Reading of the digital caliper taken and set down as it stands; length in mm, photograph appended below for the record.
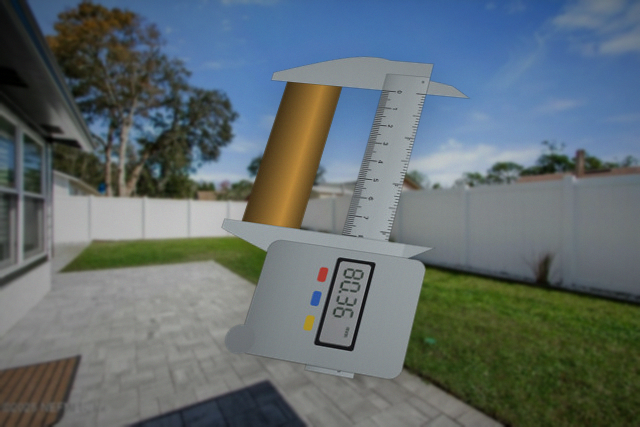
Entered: 80.36 mm
